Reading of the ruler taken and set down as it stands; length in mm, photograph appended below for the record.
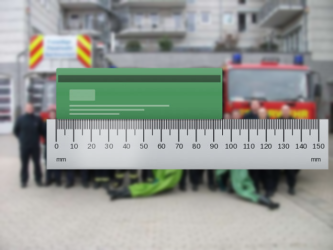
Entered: 95 mm
